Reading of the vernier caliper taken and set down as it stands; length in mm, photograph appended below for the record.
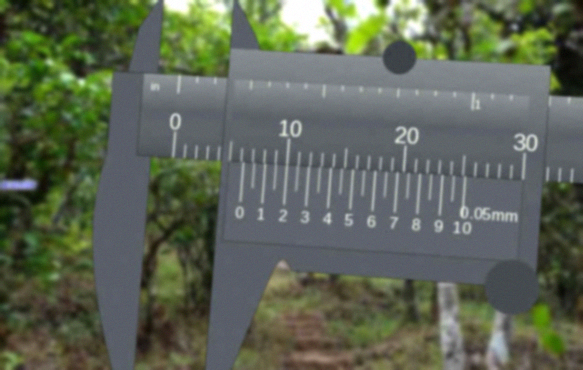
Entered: 6.2 mm
